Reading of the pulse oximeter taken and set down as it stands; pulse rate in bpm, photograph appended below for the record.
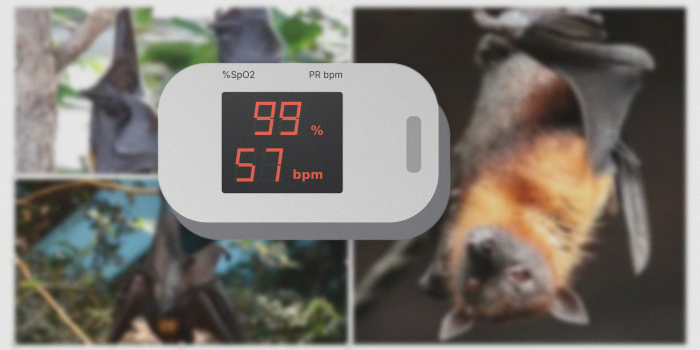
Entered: 57 bpm
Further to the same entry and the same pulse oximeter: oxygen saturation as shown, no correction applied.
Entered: 99 %
